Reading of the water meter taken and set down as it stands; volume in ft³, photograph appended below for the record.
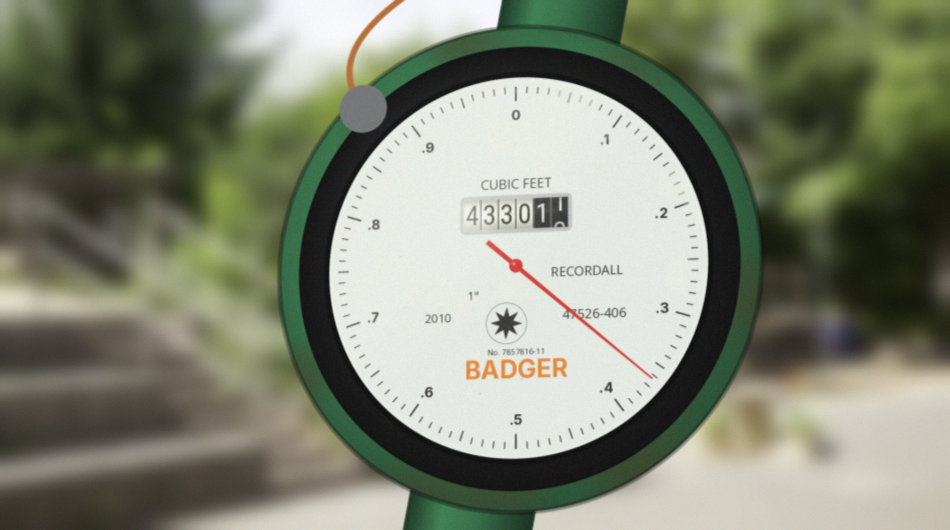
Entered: 433011.36 ft³
